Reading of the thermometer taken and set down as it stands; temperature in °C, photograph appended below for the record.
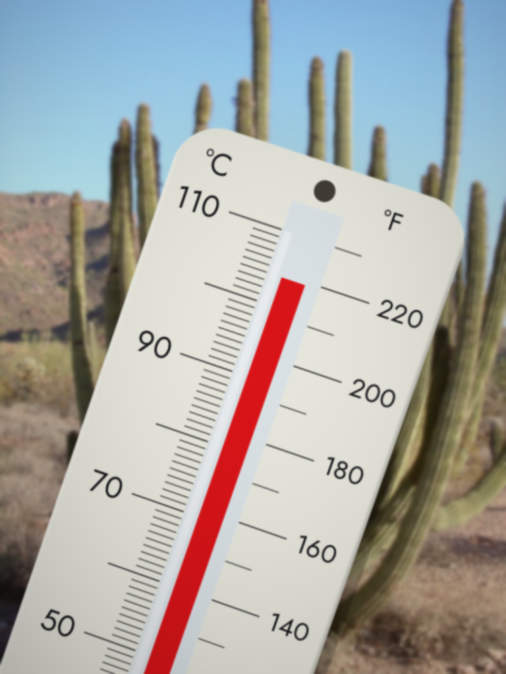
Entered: 104 °C
